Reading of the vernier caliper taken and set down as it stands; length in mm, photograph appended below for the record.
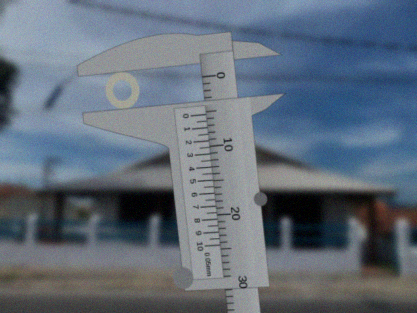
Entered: 5.4 mm
